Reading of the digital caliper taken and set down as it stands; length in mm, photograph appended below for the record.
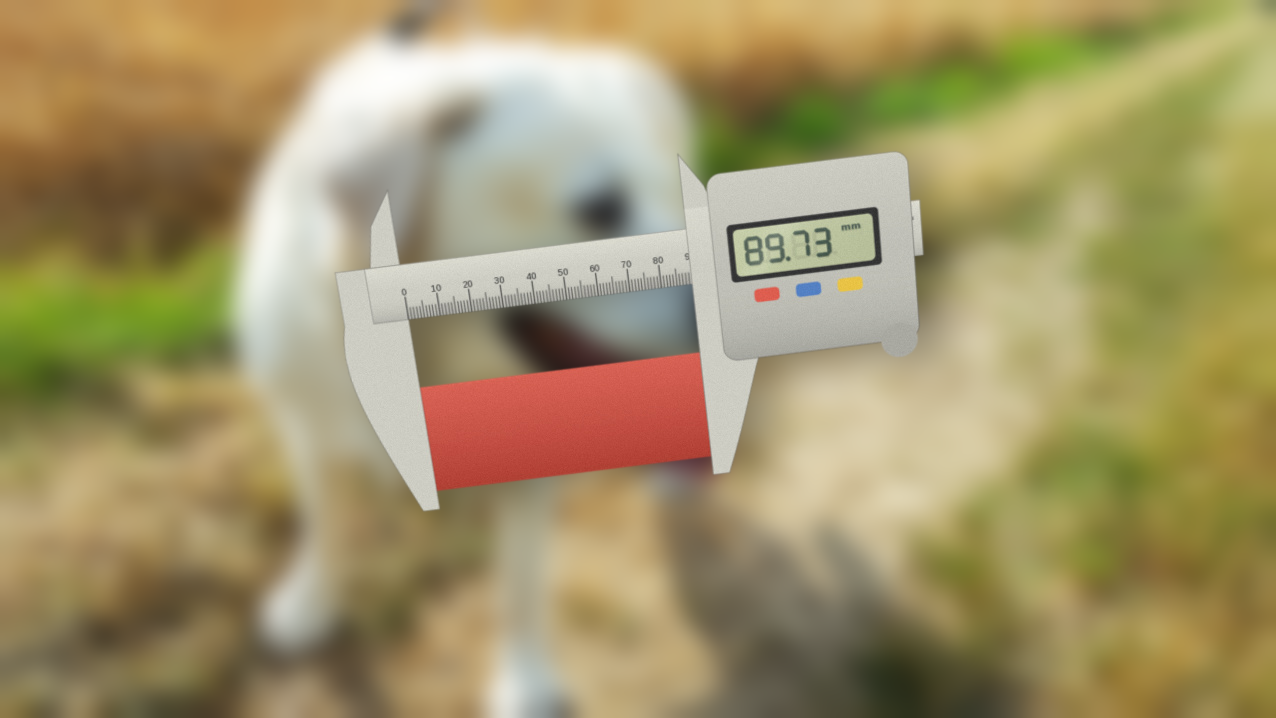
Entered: 89.73 mm
